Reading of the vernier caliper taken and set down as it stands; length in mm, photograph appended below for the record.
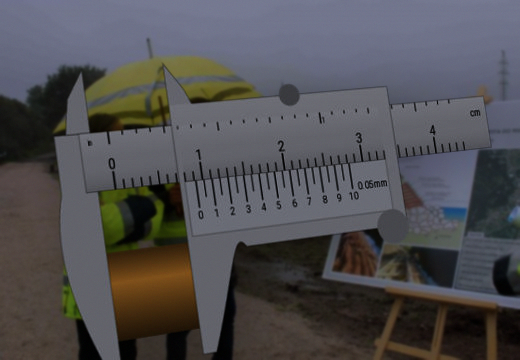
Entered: 9.2 mm
